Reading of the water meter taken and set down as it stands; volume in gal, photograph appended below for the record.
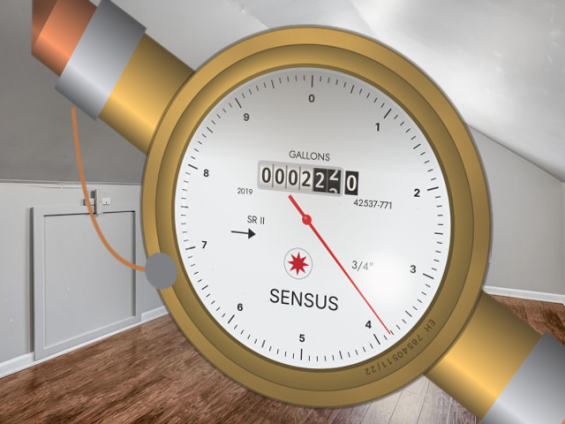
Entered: 2223.8 gal
